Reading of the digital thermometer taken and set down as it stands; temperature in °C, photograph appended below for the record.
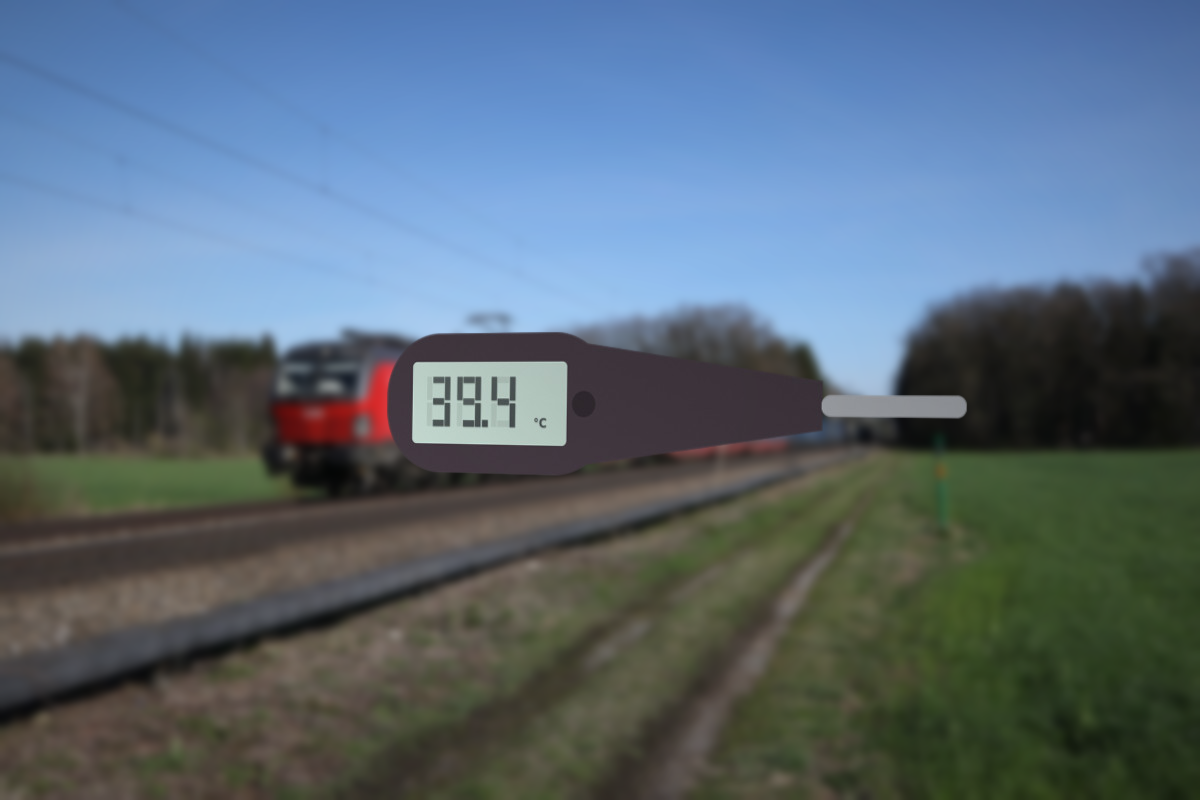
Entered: 39.4 °C
